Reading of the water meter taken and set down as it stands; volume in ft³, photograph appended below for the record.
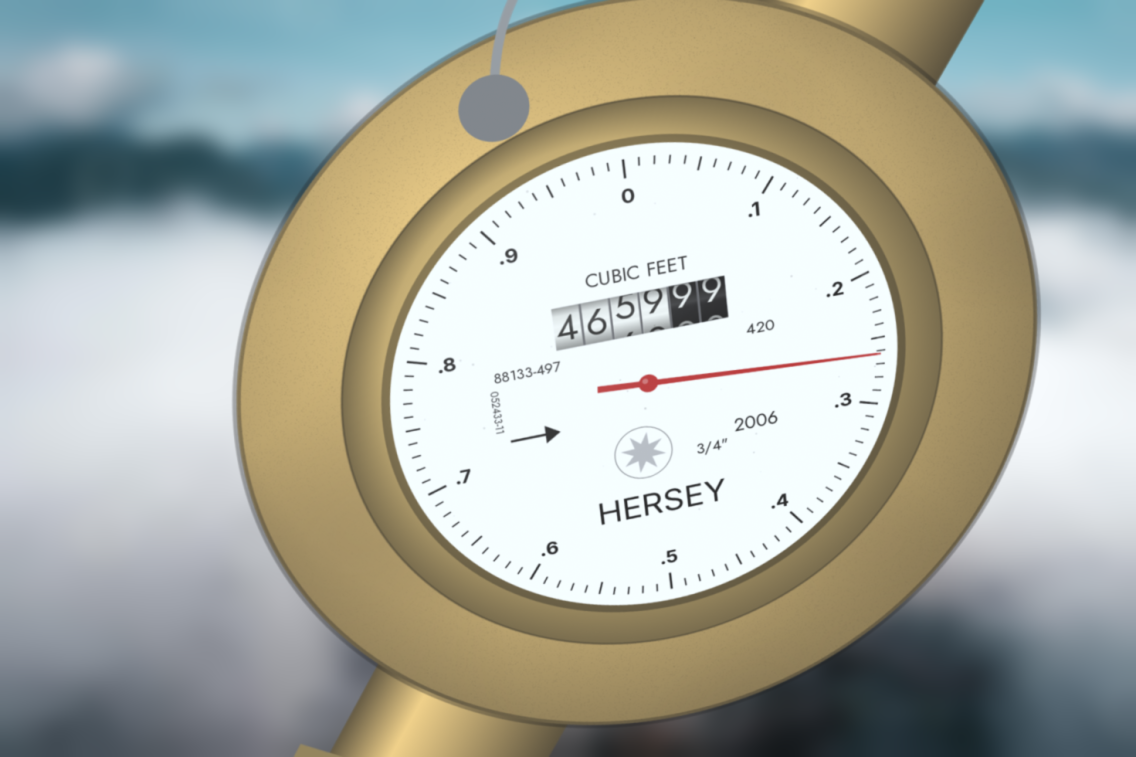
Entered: 465999.26 ft³
